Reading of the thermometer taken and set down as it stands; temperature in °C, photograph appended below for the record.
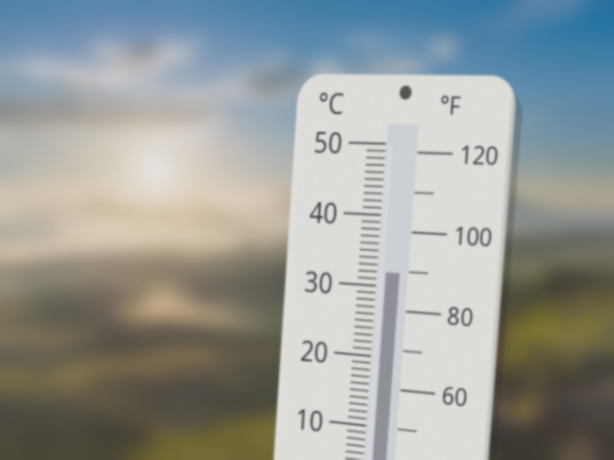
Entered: 32 °C
